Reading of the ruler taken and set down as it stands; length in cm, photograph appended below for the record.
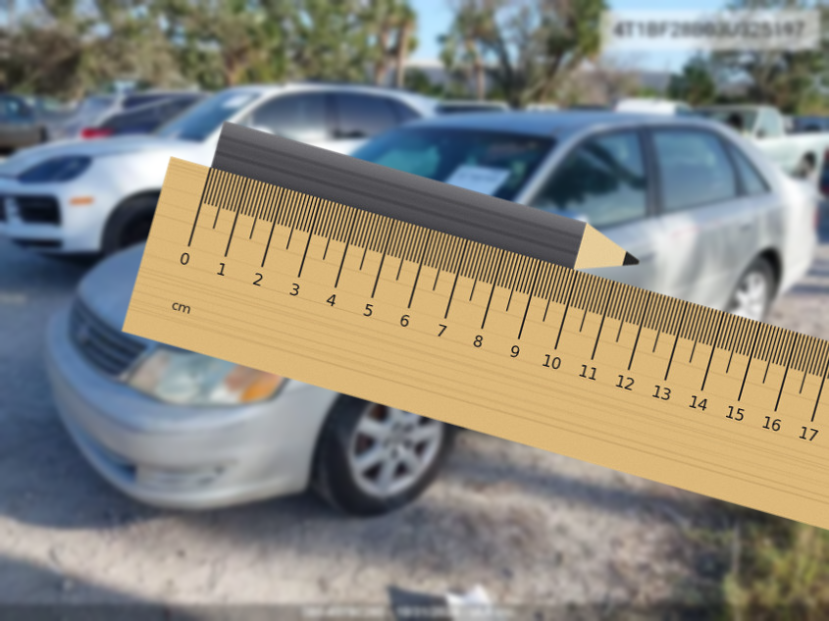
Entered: 11.5 cm
